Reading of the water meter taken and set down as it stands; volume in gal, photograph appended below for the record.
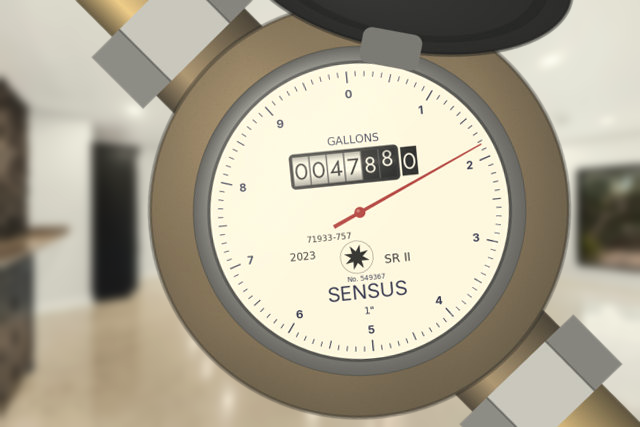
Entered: 47881.8 gal
